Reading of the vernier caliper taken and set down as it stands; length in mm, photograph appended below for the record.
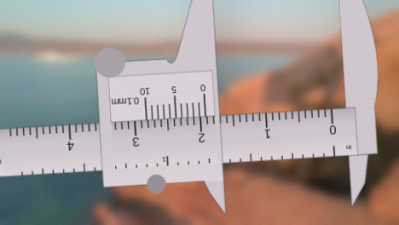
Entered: 19.2 mm
